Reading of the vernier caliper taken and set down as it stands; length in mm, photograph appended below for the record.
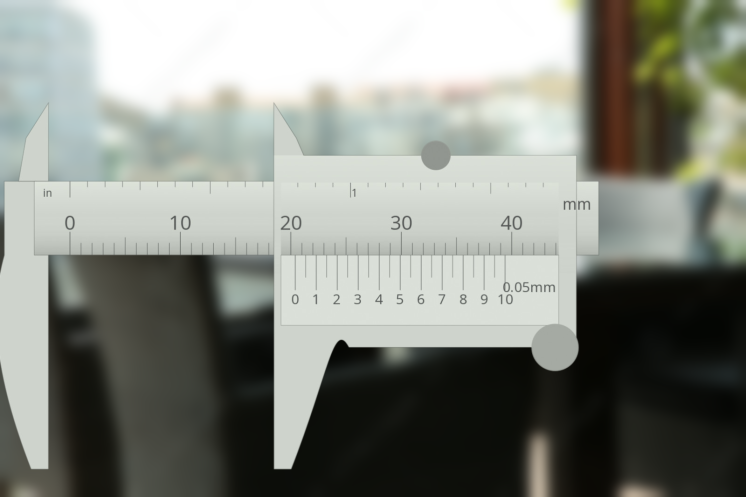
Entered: 20.4 mm
